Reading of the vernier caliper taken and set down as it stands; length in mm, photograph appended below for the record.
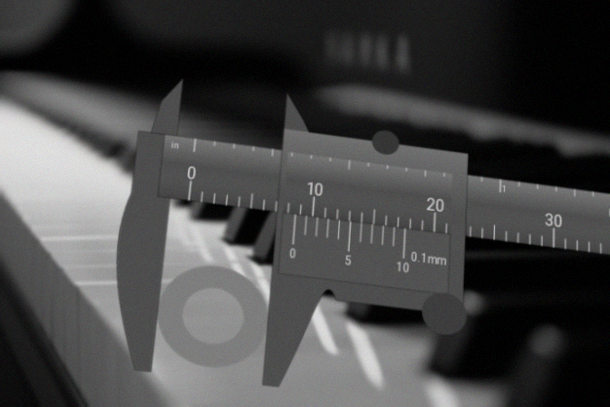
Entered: 8.6 mm
